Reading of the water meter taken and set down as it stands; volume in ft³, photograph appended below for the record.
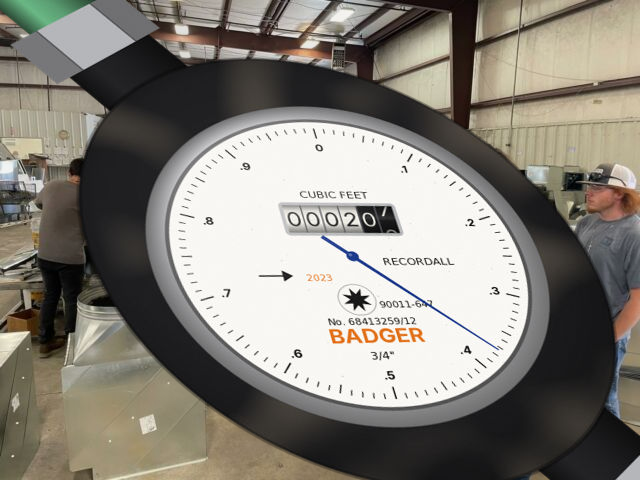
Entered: 207.37 ft³
